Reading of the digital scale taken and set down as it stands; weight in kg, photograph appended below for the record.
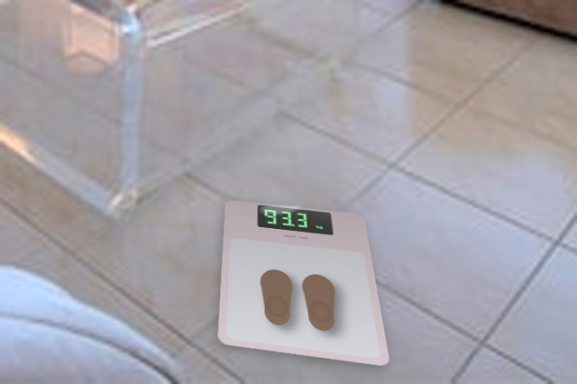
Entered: 93.3 kg
